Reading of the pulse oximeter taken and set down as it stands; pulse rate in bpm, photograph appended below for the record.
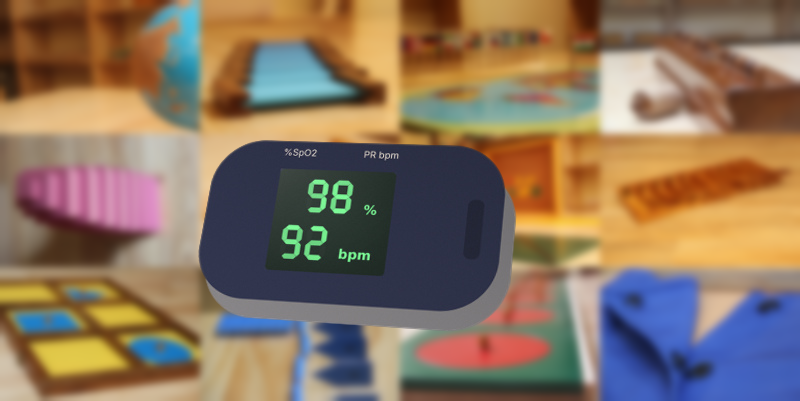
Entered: 92 bpm
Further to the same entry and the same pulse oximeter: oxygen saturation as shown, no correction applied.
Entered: 98 %
